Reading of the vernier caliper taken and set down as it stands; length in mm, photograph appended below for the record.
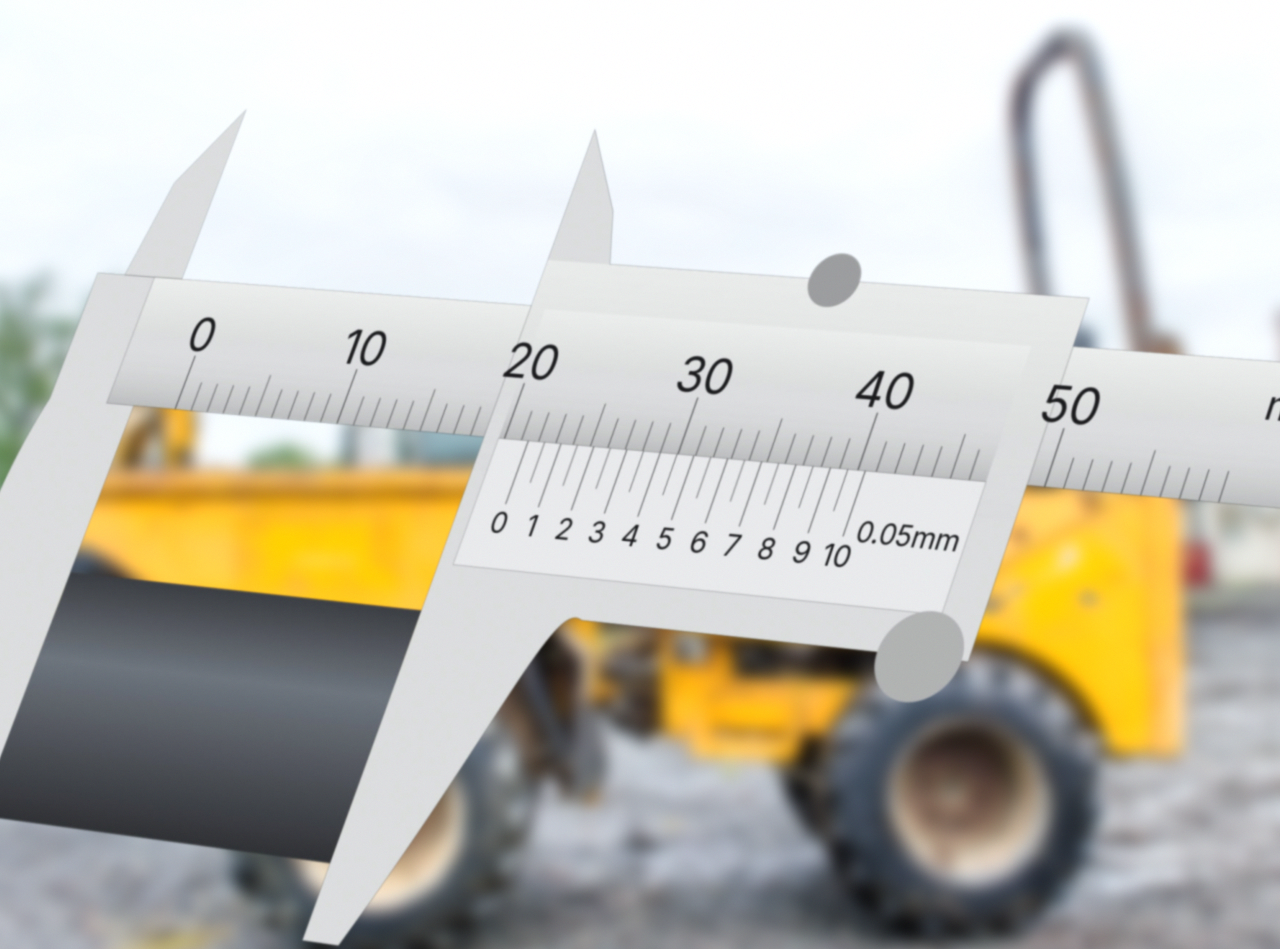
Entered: 21.4 mm
